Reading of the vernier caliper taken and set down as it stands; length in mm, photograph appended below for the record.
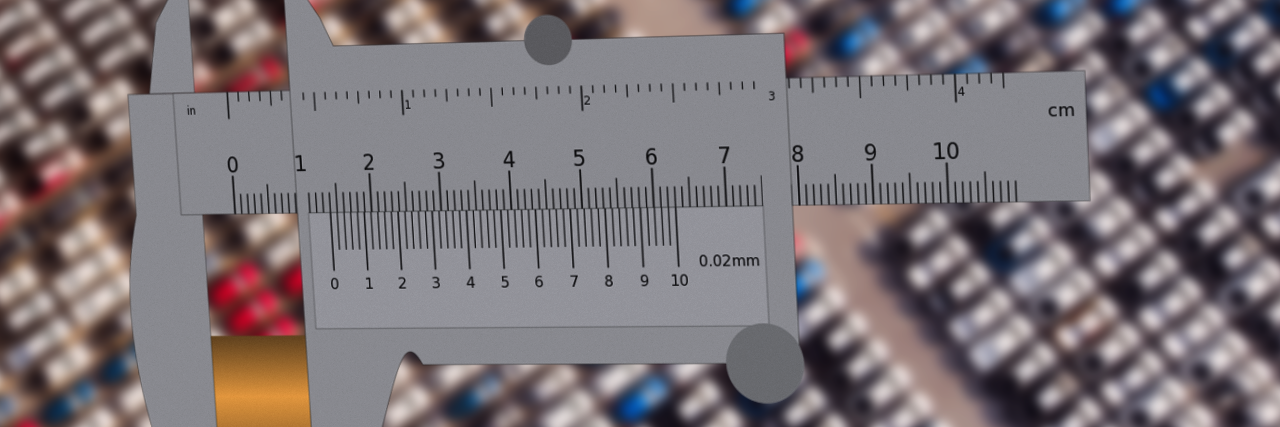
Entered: 14.0 mm
